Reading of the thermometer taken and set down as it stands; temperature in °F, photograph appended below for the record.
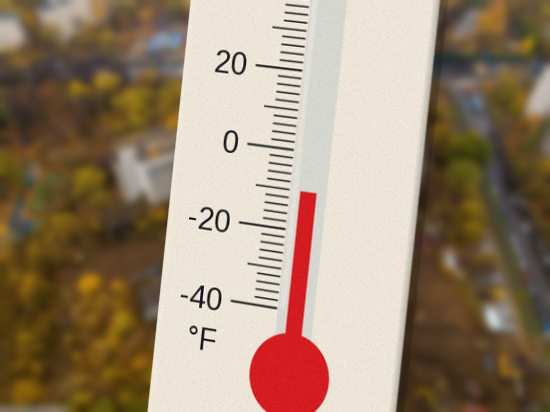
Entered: -10 °F
